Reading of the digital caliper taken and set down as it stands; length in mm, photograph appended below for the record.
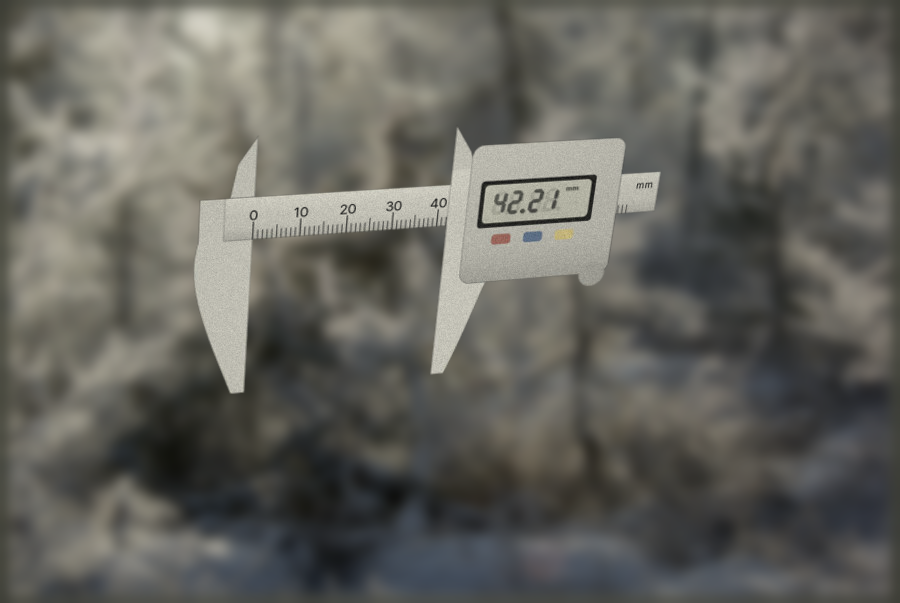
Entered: 42.21 mm
